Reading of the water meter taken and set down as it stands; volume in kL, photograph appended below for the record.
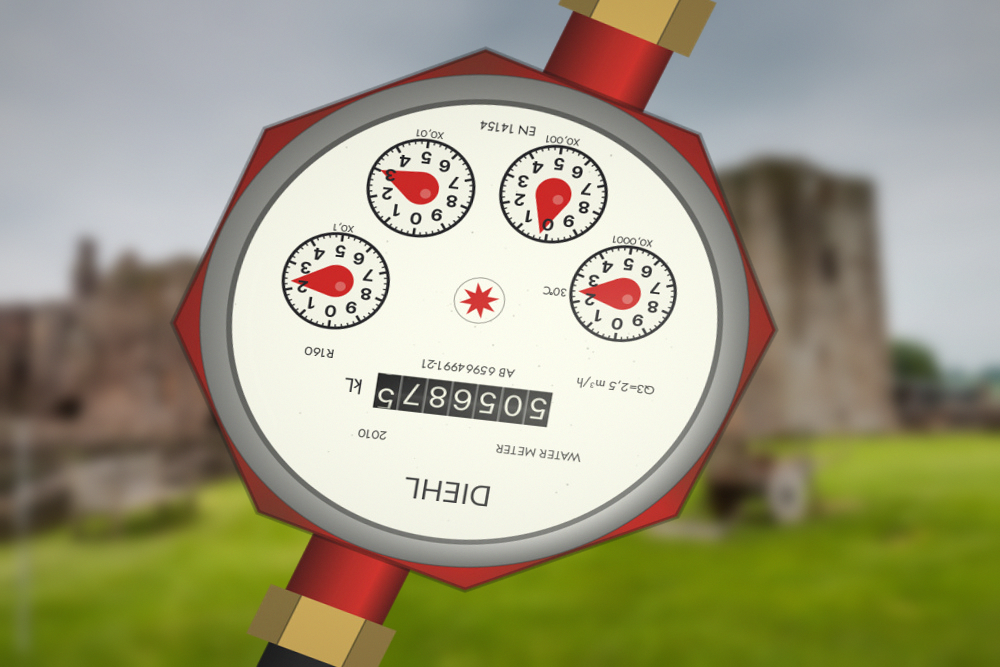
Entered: 5056875.2302 kL
